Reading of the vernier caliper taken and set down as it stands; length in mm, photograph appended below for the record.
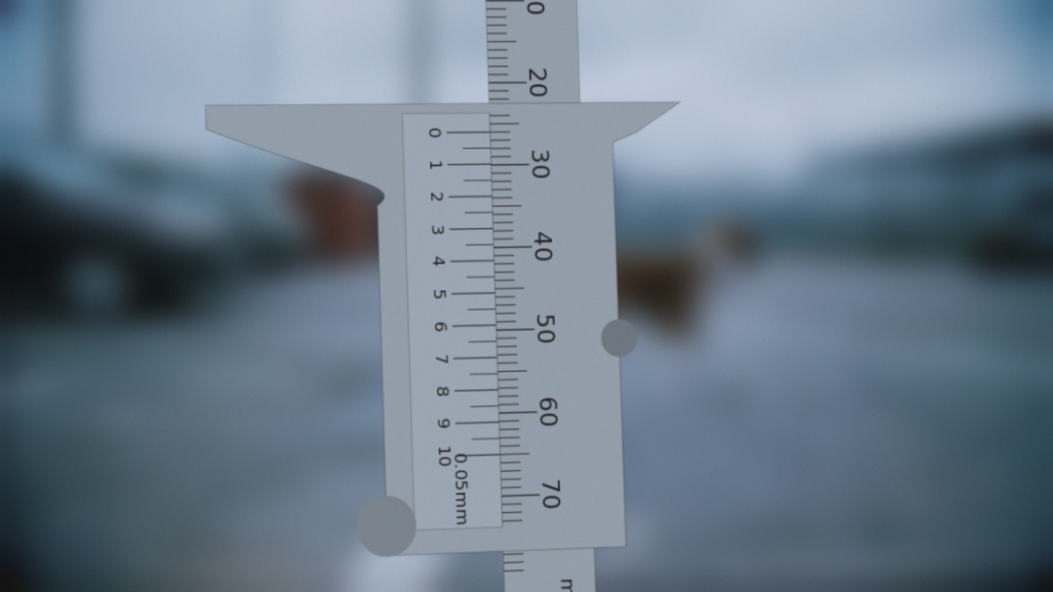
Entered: 26.0 mm
